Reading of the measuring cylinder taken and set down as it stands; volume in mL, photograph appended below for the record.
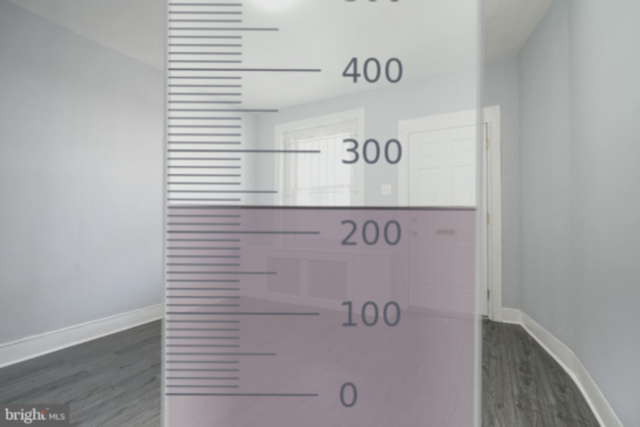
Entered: 230 mL
